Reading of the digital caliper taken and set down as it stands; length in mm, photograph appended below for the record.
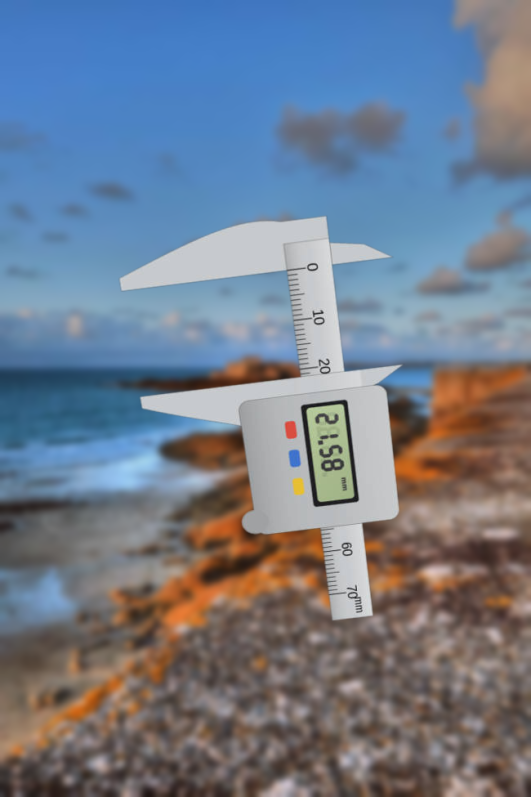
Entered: 21.58 mm
